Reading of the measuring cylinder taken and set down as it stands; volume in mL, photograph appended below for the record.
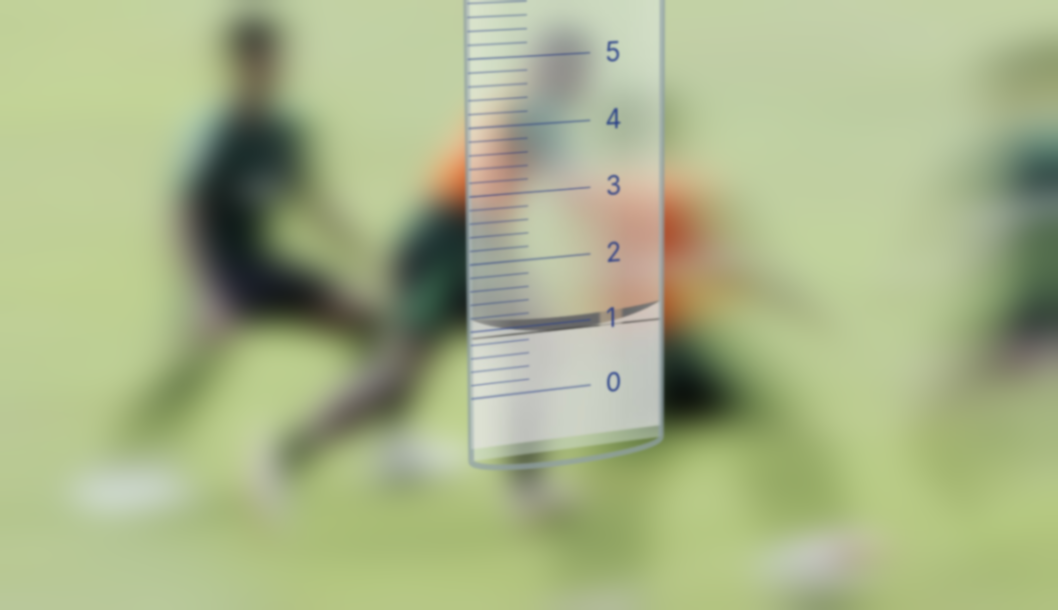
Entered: 0.9 mL
